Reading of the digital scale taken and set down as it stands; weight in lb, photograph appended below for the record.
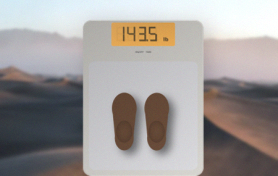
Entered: 143.5 lb
